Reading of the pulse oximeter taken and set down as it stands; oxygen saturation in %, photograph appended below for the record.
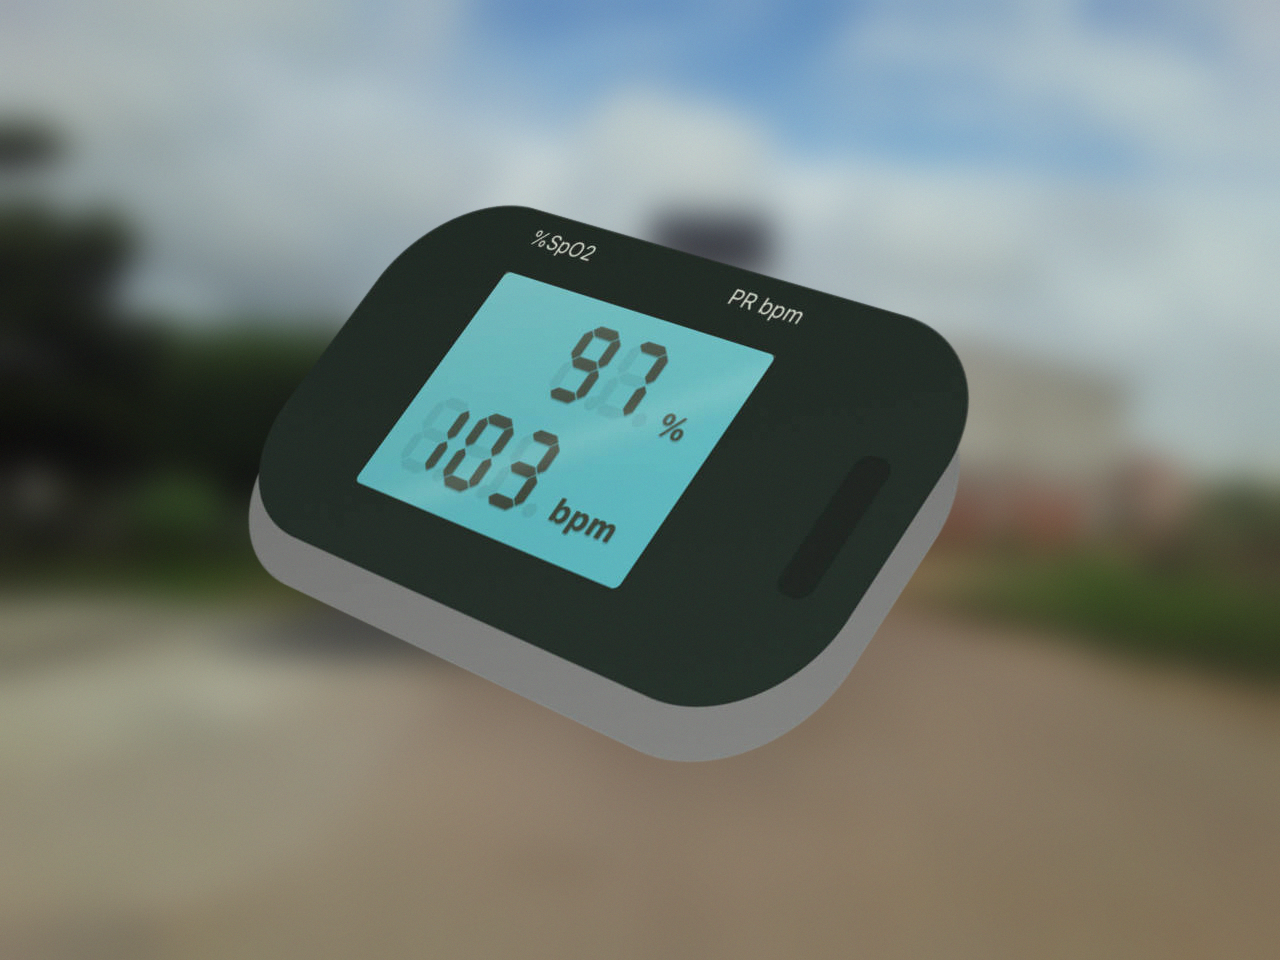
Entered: 97 %
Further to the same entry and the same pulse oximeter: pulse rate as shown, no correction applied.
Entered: 103 bpm
